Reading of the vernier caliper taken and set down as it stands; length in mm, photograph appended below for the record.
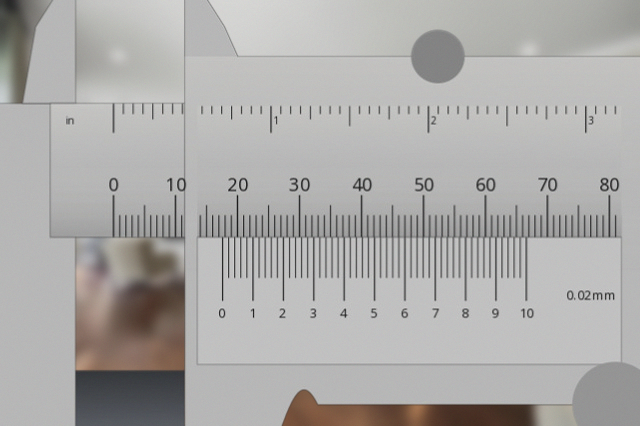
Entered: 17.6 mm
